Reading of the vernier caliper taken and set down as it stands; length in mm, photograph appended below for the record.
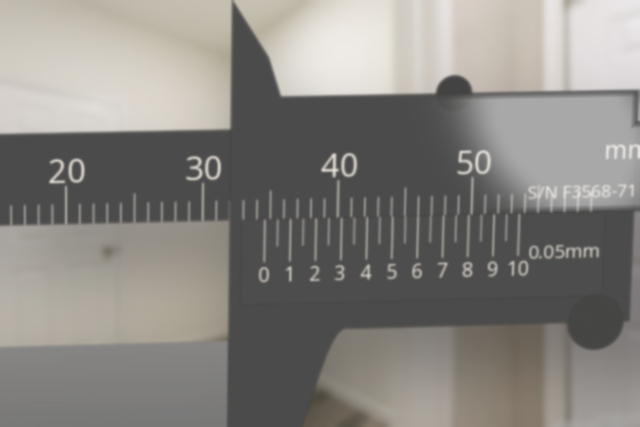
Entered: 34.6 mm
